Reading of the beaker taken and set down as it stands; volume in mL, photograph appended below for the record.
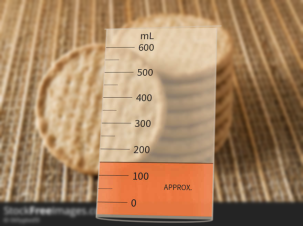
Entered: 150 mL
